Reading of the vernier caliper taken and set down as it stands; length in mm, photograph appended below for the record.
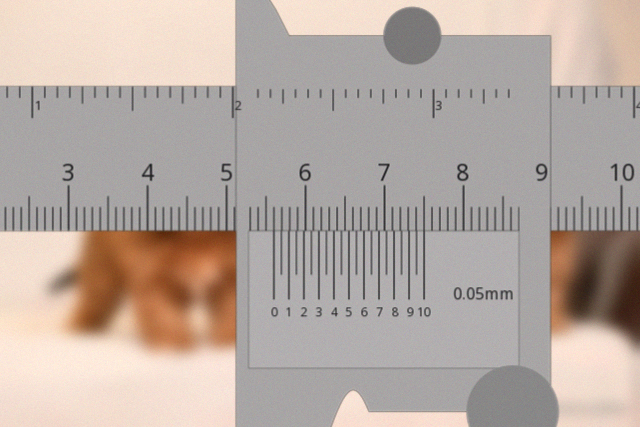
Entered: 56.0 mm
